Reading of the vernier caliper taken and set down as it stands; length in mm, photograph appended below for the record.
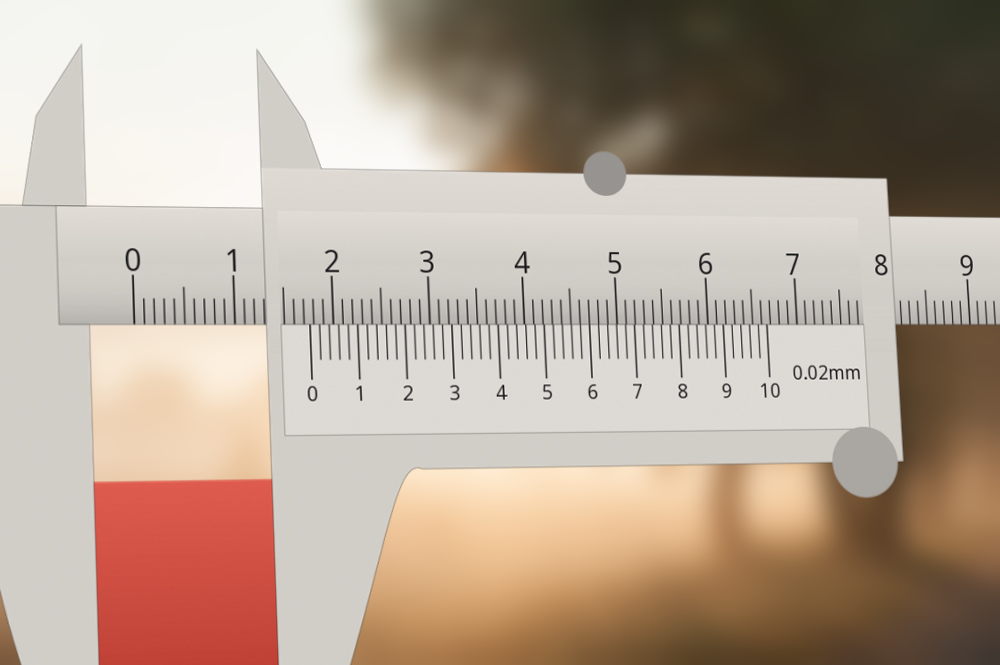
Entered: 17.6 mm
